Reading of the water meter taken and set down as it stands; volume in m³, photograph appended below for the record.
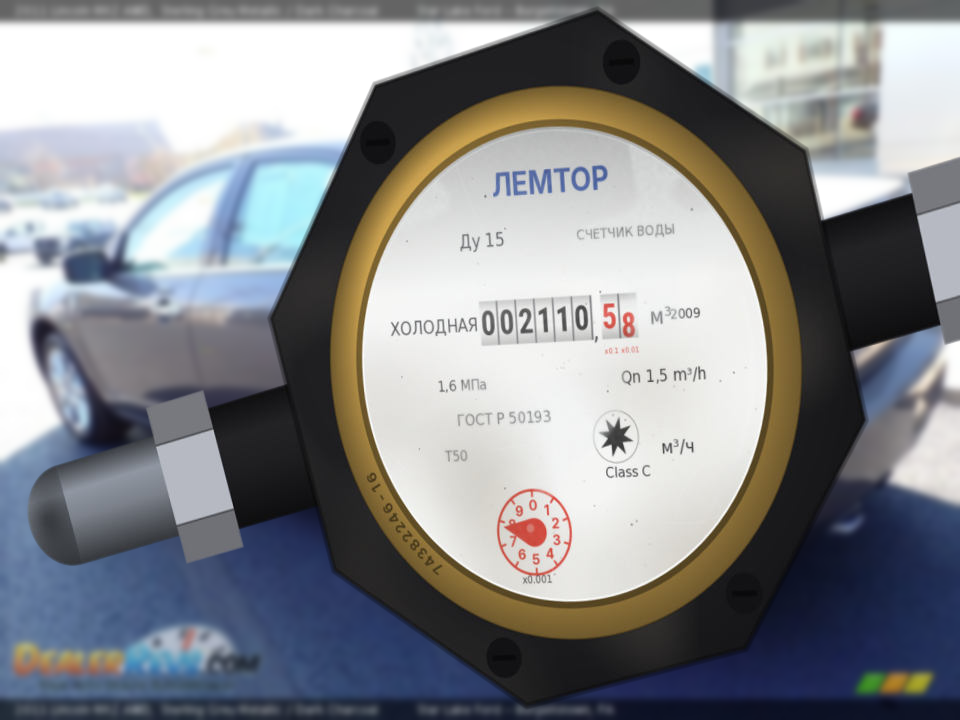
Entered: 2110.577 m³
